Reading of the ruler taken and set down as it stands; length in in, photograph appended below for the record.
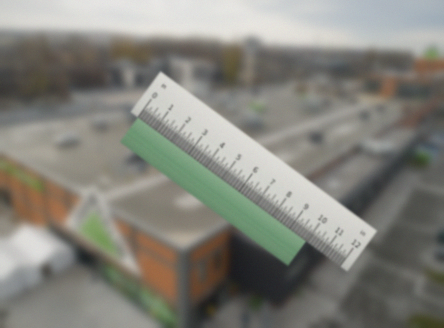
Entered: 10 in
